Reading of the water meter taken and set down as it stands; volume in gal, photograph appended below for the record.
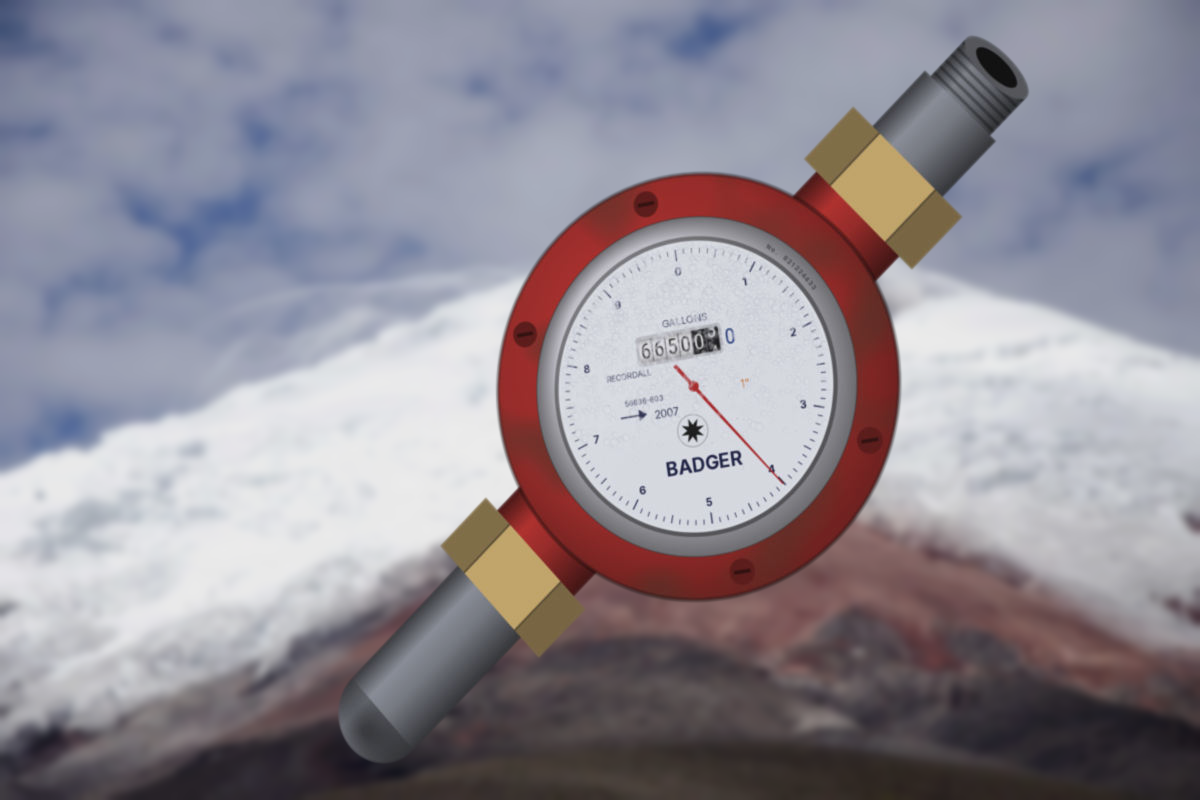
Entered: 6650034.0 gal
